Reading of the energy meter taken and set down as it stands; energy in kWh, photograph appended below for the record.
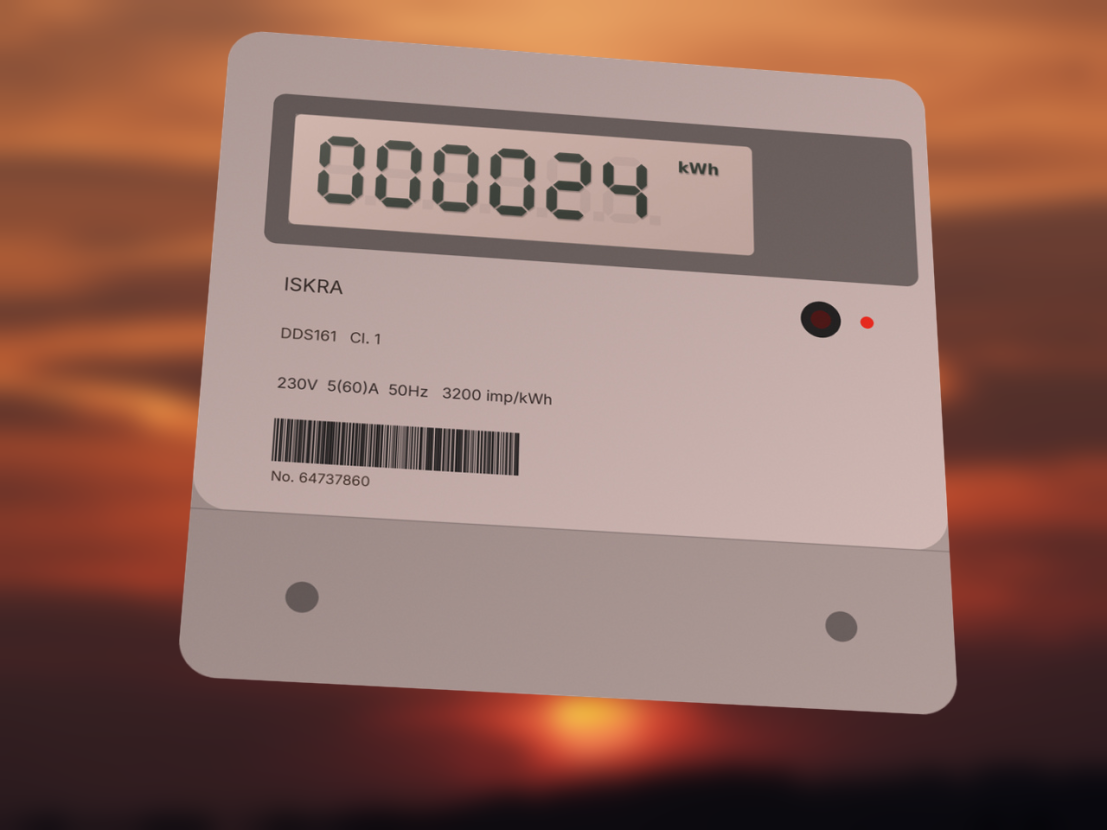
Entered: 24 kWh
